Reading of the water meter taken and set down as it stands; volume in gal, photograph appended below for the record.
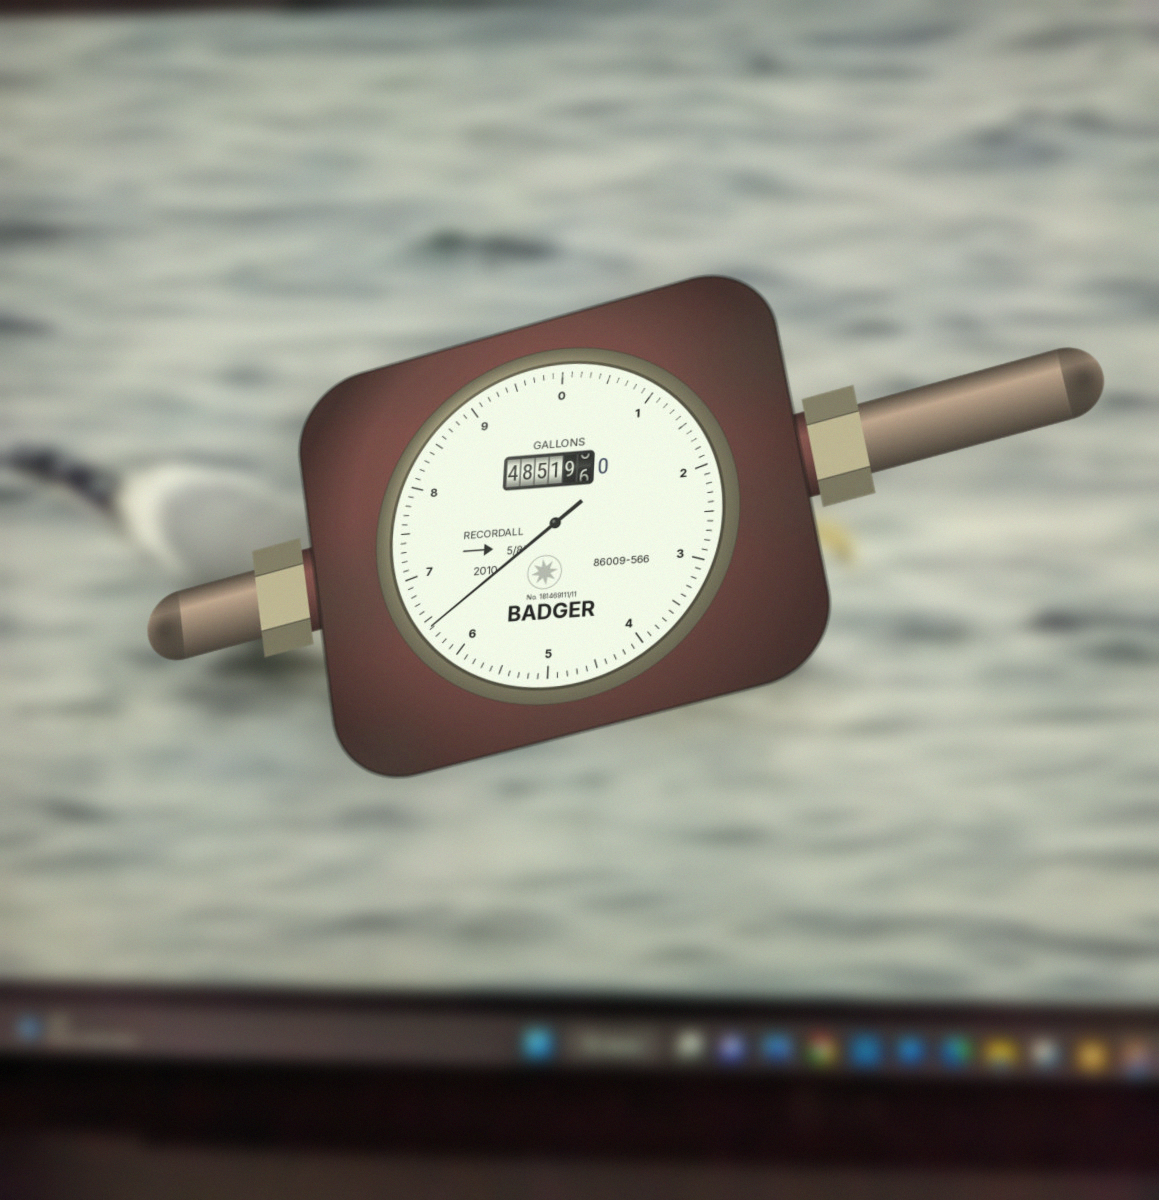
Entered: 4851956.4 gal
